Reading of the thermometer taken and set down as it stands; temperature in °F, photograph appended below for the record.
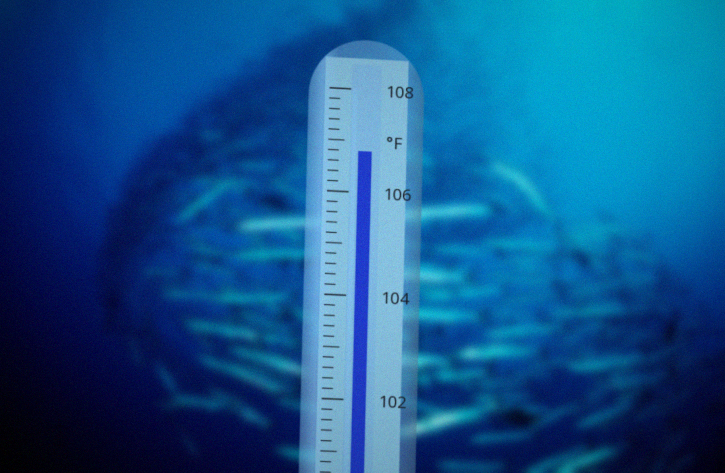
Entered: 106.8 °F
